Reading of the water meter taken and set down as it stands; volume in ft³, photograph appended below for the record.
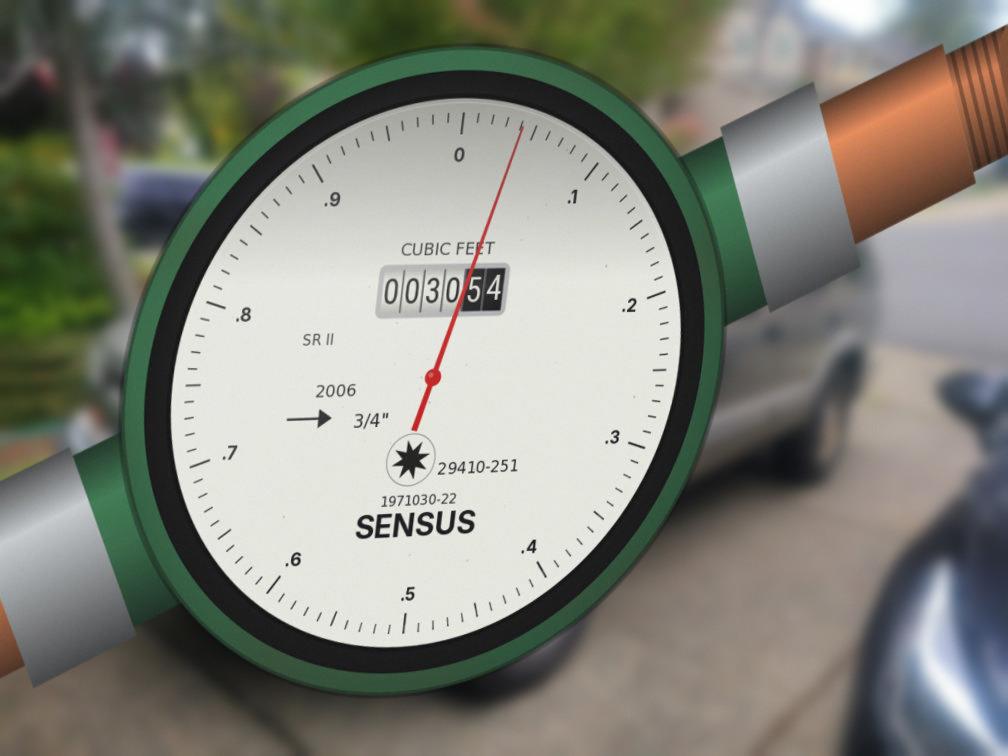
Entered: 3054.04 ft³
